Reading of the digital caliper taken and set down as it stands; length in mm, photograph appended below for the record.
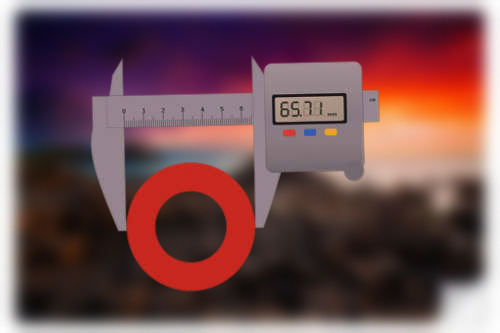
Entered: 65.71 mm
